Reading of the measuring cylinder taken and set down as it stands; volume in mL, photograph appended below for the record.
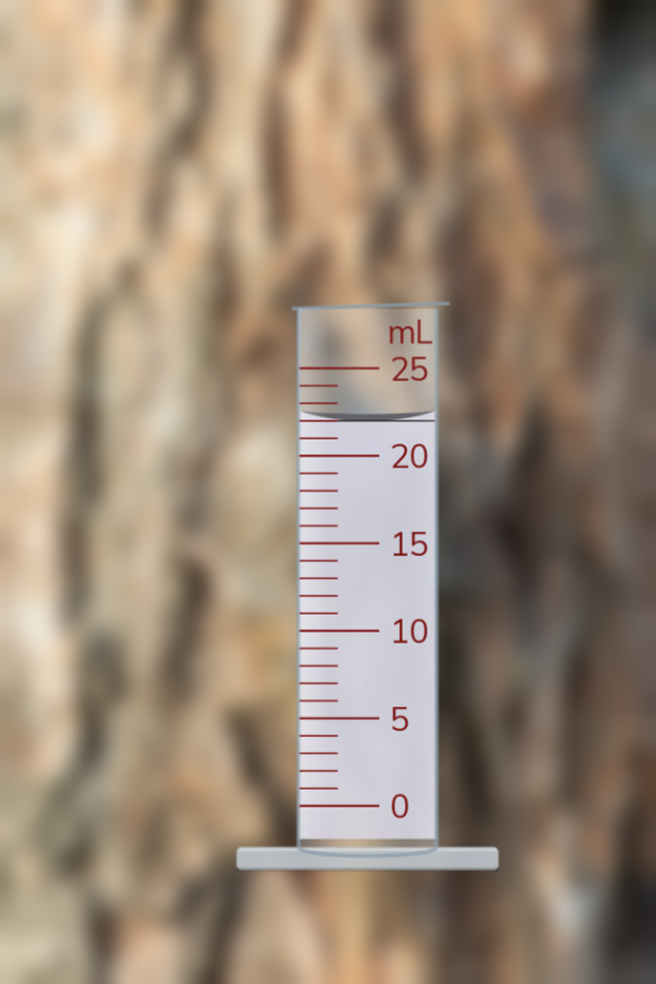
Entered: 22 mL
